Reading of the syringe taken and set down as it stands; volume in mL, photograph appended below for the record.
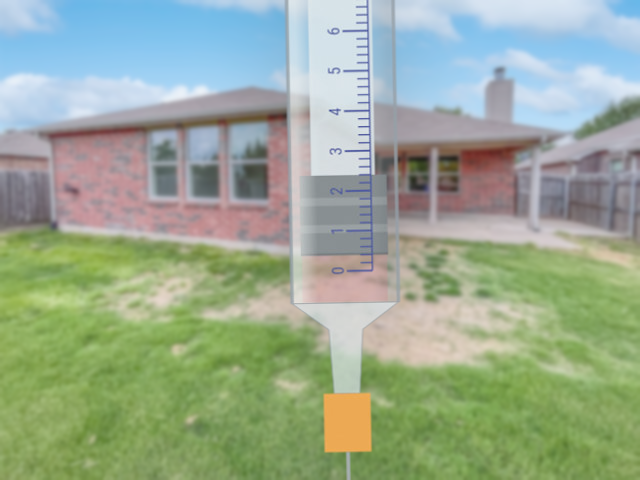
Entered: 0.4 mL
